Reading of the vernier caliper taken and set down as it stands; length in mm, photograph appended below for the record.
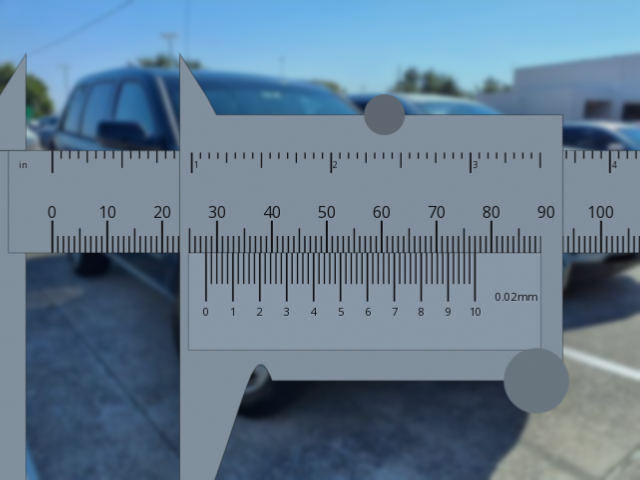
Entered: 28.0 mm
